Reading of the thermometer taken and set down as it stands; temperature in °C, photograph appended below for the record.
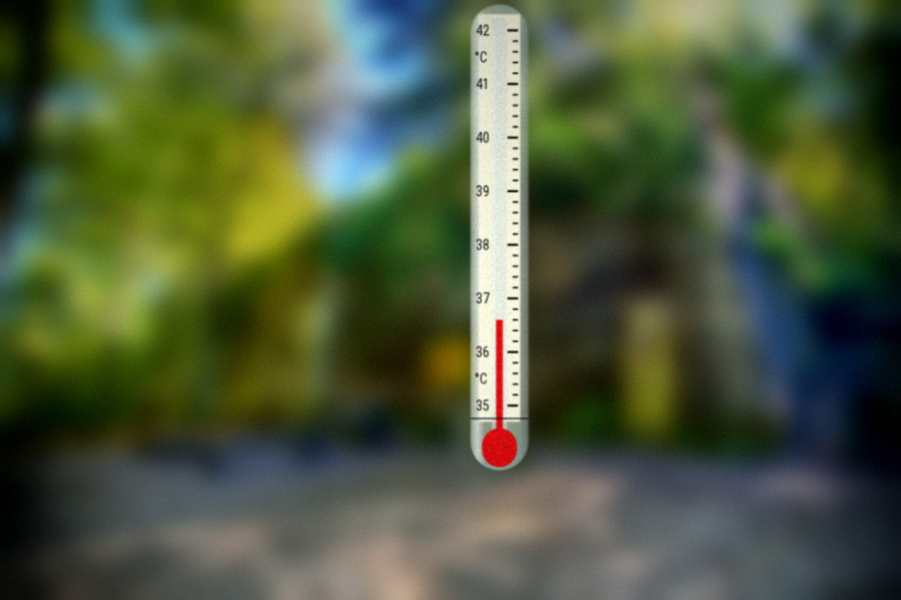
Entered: 36.6 °C
